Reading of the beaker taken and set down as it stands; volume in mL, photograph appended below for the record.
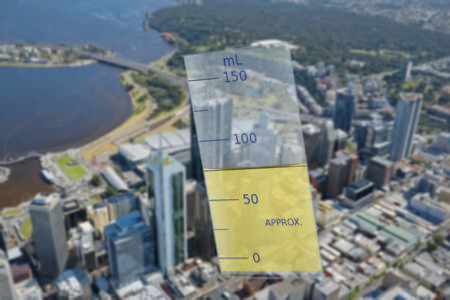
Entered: 75 mL
